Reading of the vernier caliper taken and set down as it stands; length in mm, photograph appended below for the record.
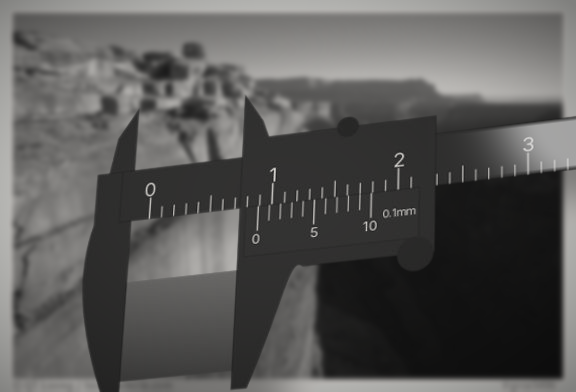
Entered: 8.9 mm
